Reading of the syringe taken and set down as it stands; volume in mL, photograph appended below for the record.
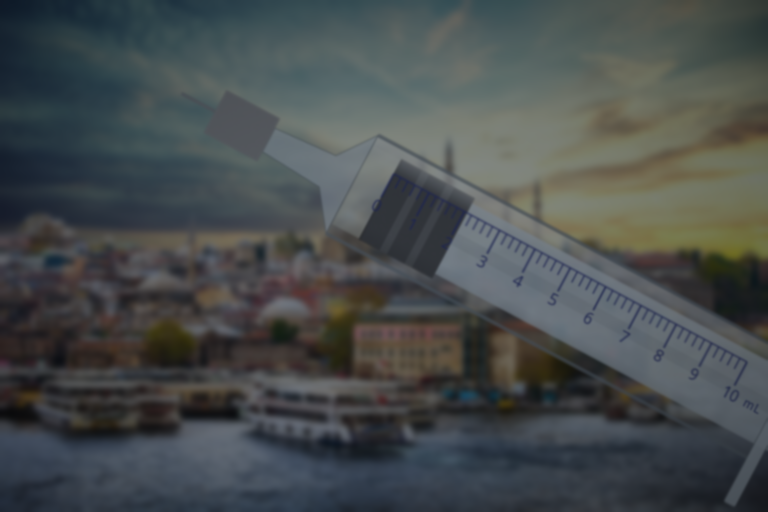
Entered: 0 mL
